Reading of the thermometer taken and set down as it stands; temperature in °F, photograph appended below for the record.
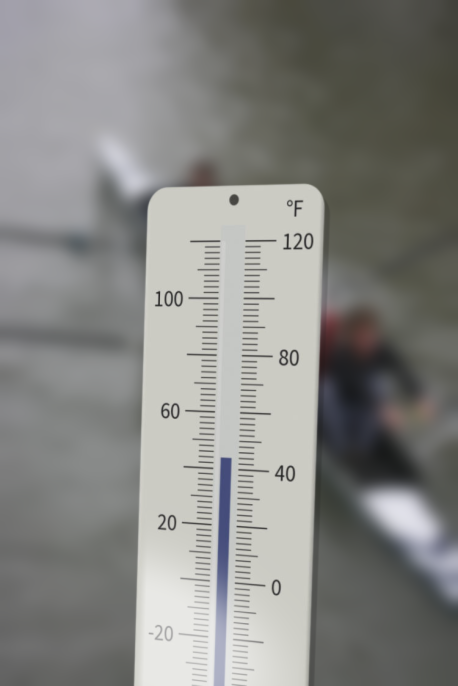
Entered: 44 °F
